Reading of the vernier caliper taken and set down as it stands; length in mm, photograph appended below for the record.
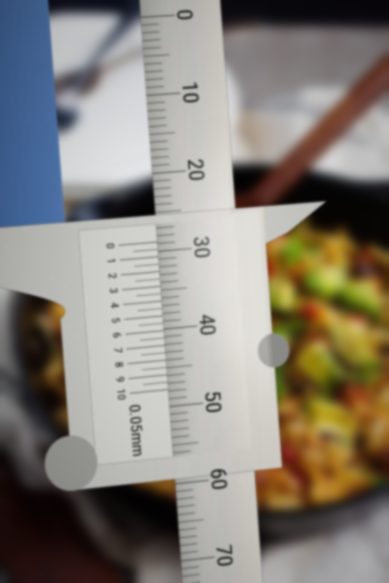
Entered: 28.8 mm
